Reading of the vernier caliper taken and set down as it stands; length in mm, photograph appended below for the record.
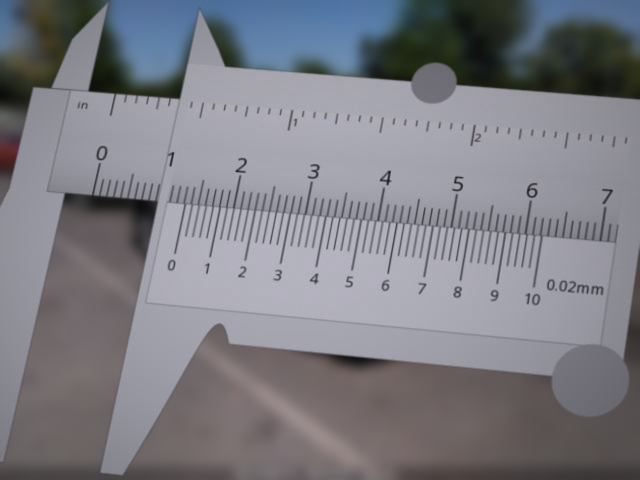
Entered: 13.2 mm
